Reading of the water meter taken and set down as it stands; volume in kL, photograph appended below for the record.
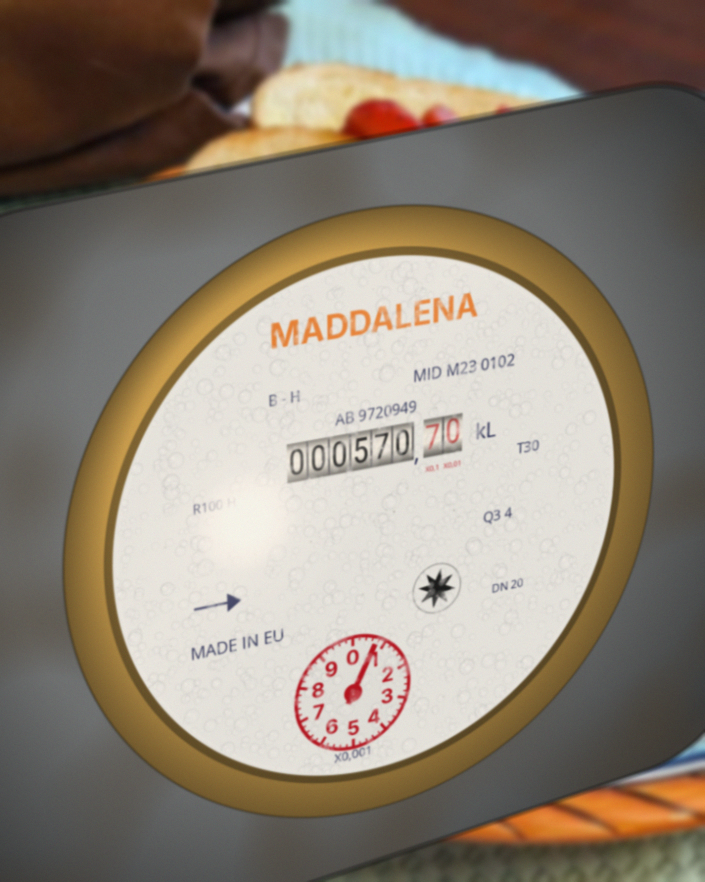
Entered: 570.700 kL
